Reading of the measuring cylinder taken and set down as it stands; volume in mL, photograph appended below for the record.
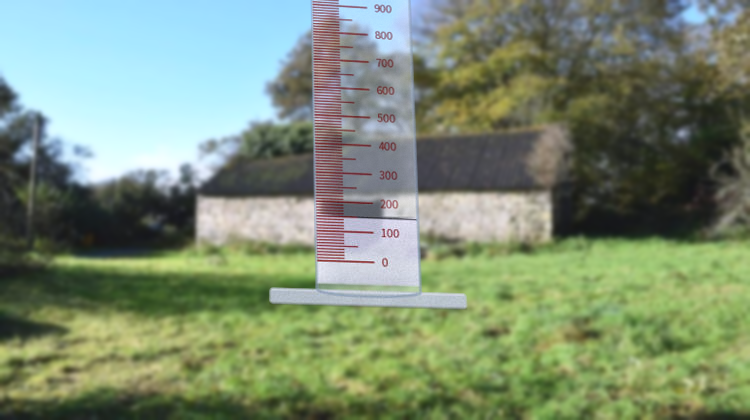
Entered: 150 mL
